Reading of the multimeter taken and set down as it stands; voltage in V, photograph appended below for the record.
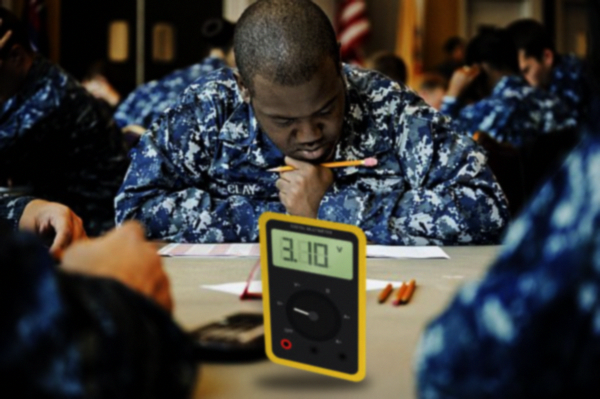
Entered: 3.10 V
